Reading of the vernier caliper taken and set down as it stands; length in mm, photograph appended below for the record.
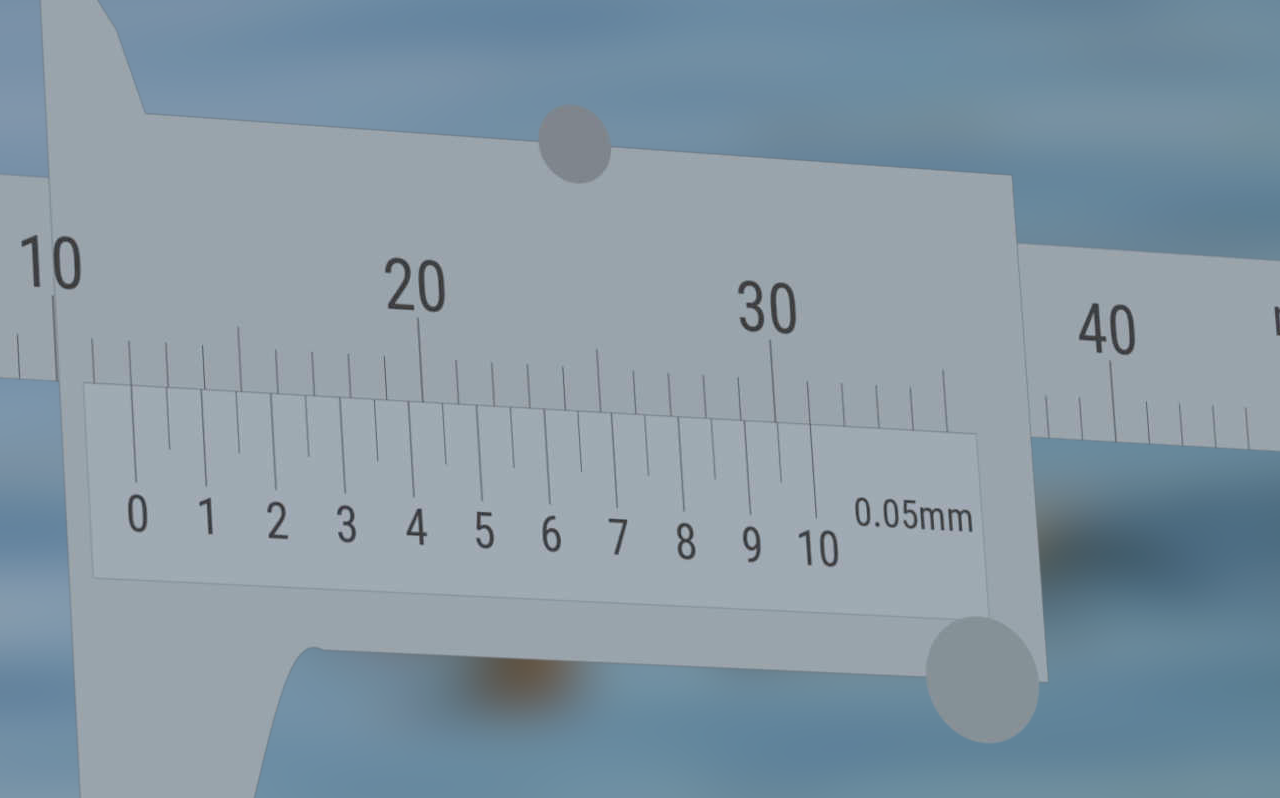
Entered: 12.00 mm
